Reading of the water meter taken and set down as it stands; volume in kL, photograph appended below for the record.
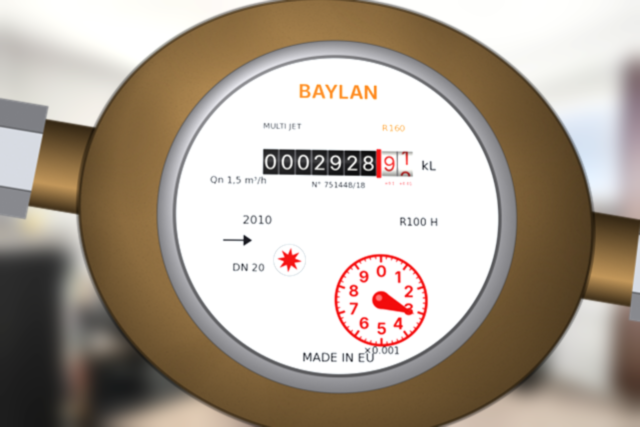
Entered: 2928.913 kL
